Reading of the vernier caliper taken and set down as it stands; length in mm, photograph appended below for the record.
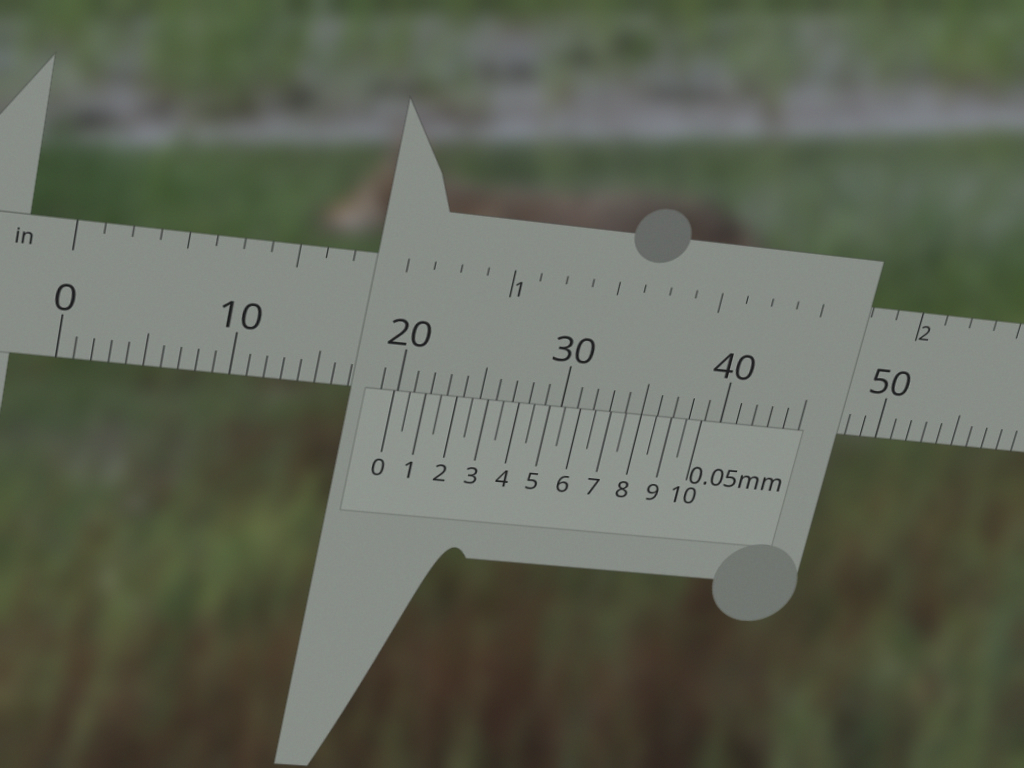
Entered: 19.8 mm
